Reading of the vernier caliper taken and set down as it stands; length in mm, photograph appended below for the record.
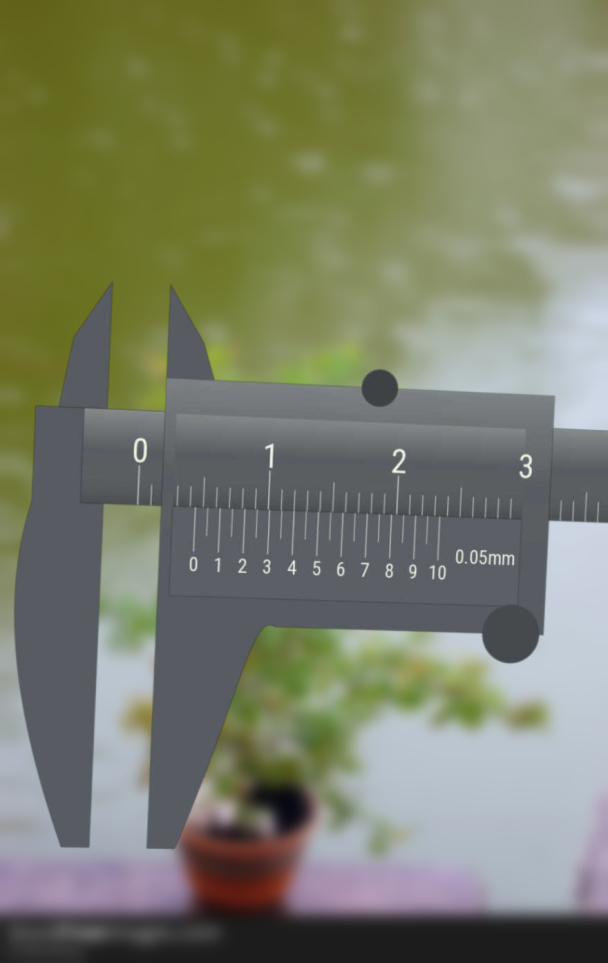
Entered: 4.4 mm
